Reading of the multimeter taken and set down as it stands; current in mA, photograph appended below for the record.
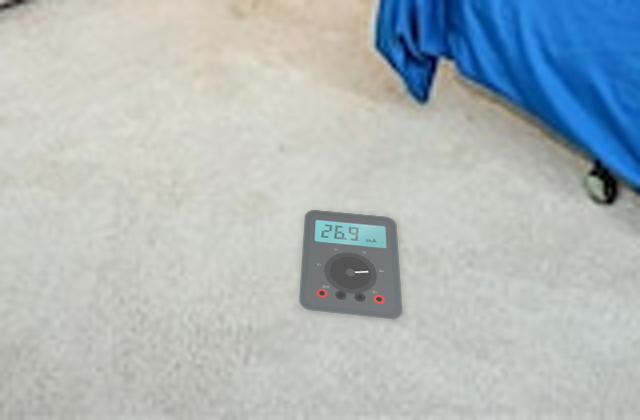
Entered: 26.9 mA
